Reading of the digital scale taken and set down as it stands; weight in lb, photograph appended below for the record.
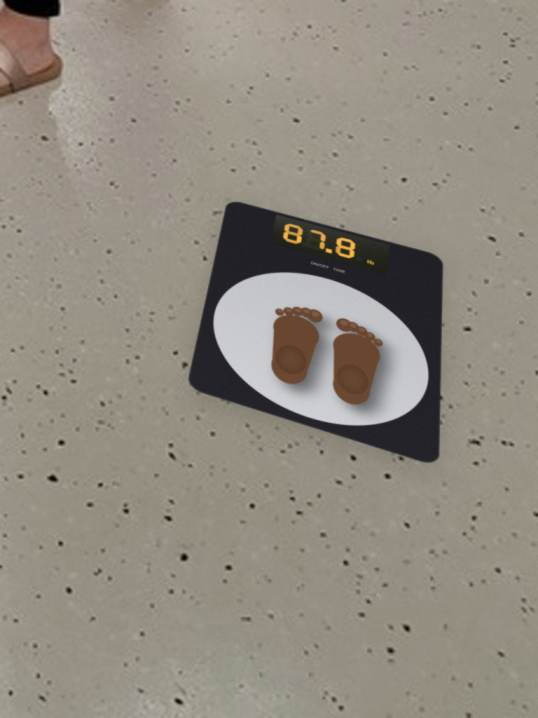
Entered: 87.8 lb
